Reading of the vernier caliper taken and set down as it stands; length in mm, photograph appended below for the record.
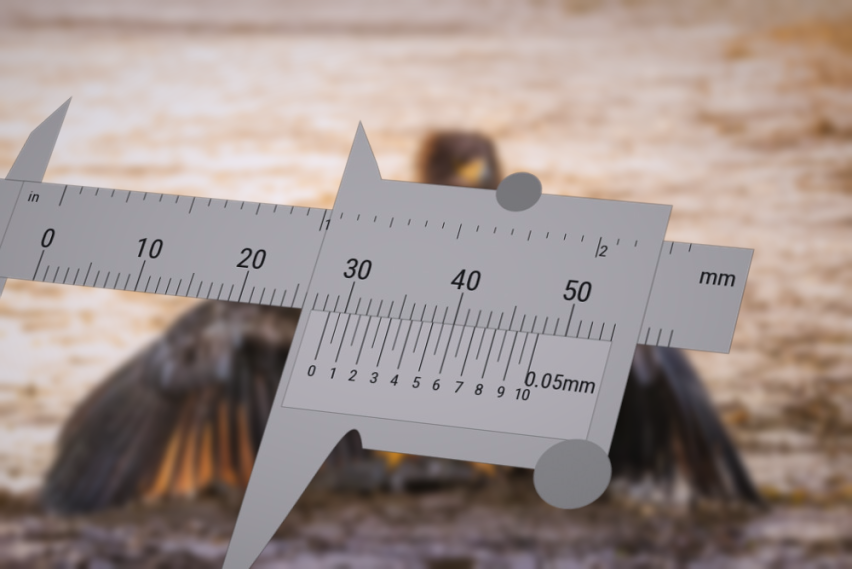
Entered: 28.6 mm
